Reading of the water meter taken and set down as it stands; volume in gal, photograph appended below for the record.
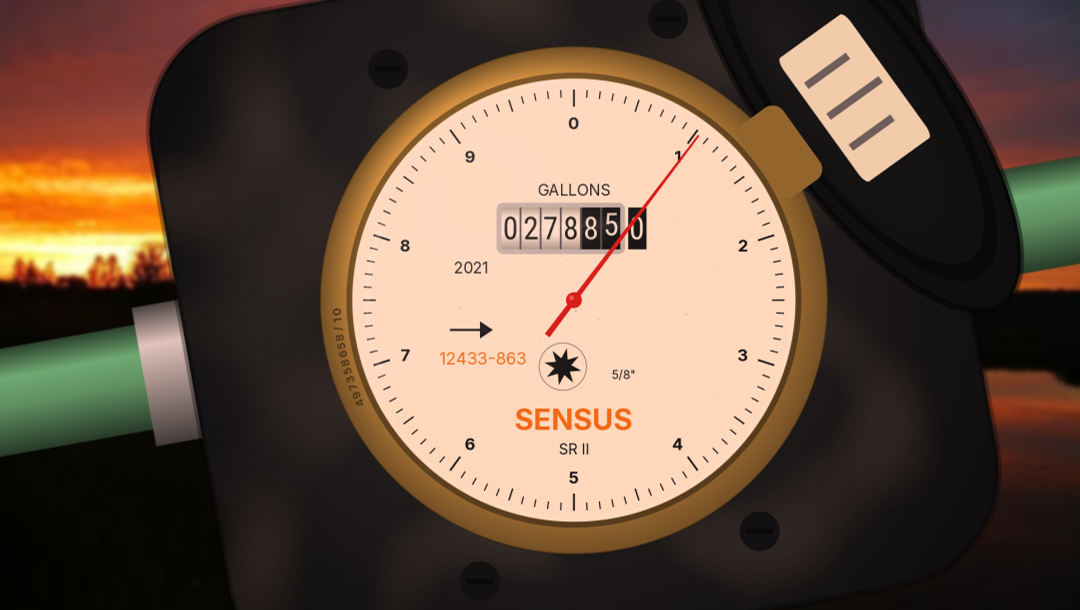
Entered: 278851.0 gal
